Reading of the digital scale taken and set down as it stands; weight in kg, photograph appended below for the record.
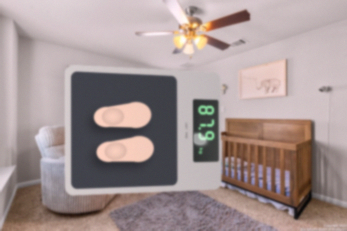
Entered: 87.9 kg
